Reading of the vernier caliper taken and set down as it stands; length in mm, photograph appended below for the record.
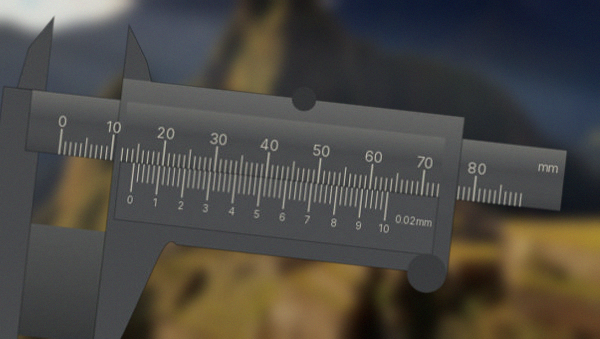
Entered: 14.5 mm
